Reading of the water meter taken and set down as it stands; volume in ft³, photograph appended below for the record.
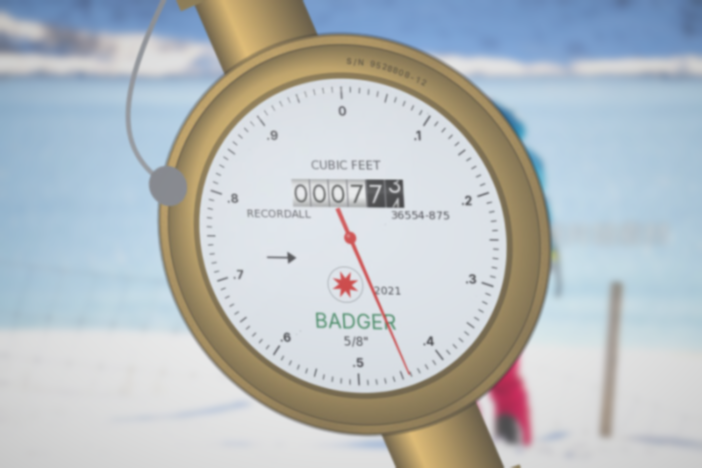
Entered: 773.44 ft³
